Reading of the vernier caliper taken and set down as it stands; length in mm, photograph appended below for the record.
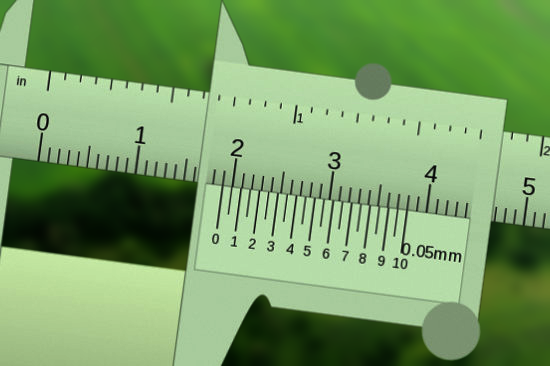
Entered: 19.0 mm
